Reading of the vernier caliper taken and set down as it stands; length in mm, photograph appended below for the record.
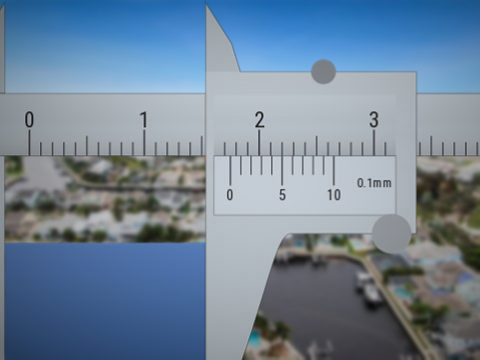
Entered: 17.5 mm
